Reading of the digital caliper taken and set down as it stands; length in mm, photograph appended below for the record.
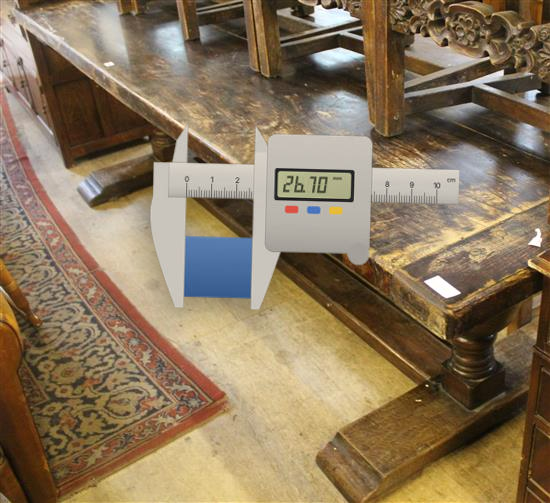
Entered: 26.70 mm
